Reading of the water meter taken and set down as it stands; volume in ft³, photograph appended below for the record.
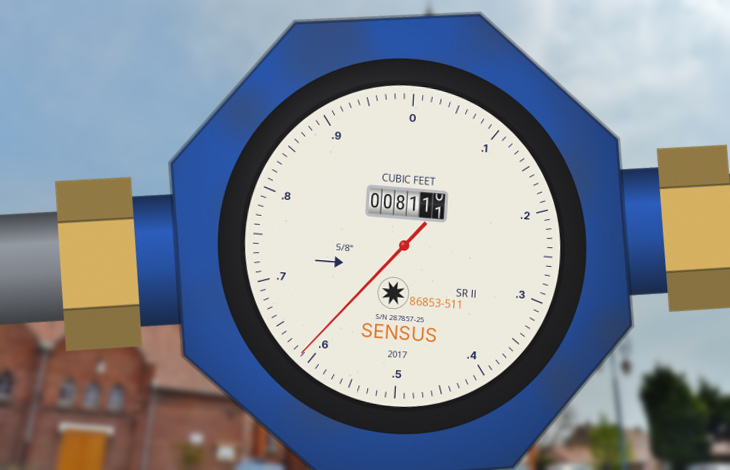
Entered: 8110.61 ft³
